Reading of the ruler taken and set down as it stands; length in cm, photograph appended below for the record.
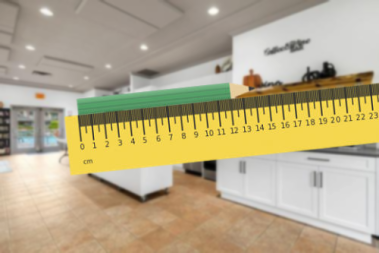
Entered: 14 cm
